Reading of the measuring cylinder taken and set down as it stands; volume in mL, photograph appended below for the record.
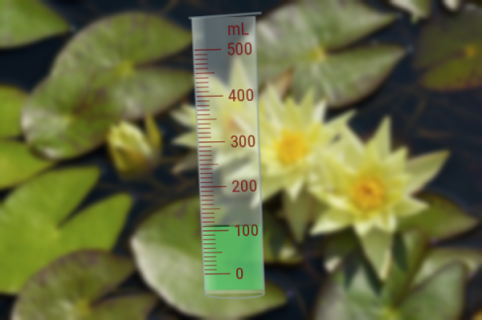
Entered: 110 mL
